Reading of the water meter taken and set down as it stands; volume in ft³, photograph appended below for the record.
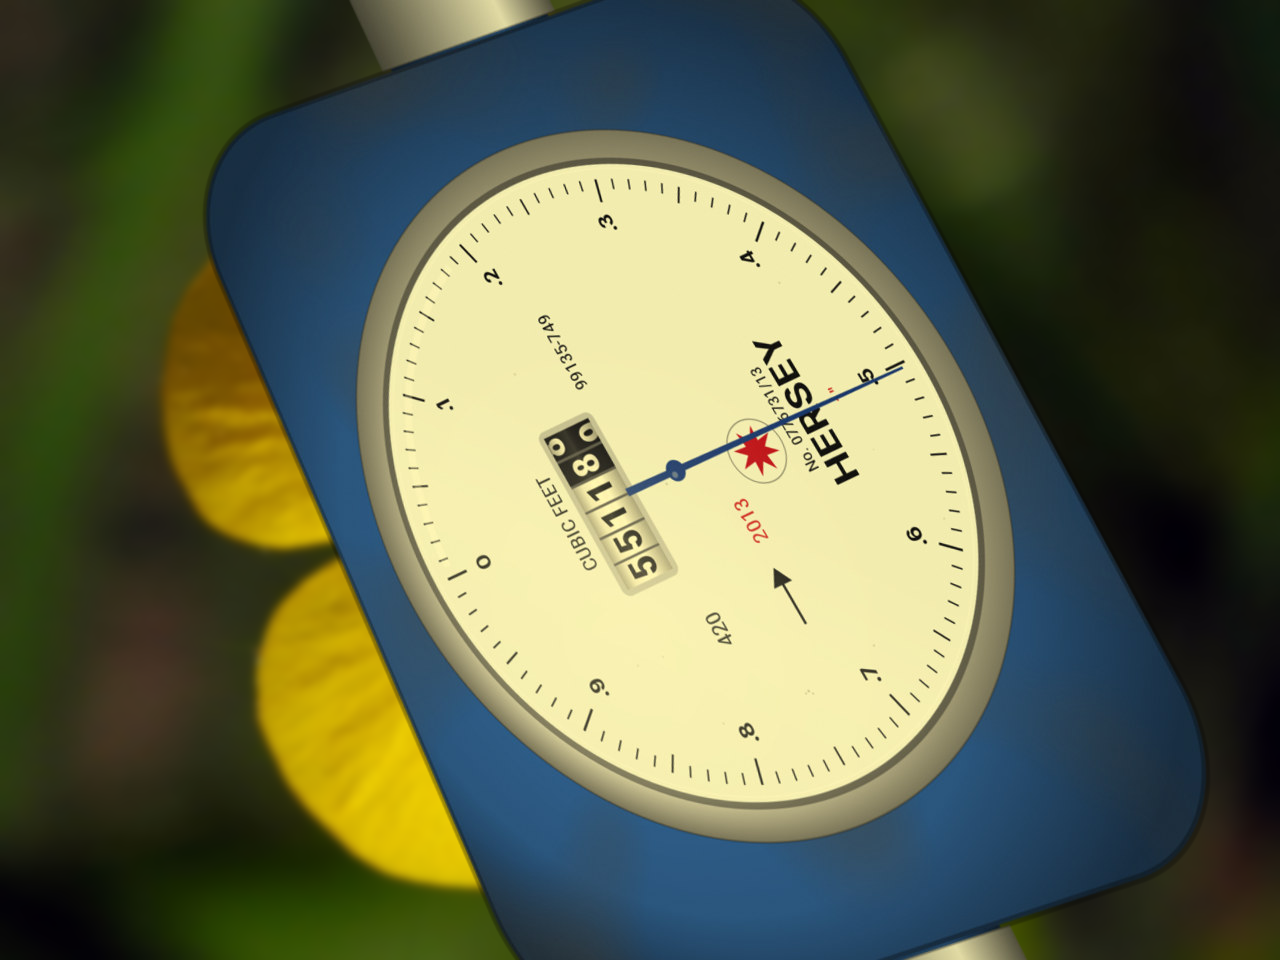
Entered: 551188.50 ft³
